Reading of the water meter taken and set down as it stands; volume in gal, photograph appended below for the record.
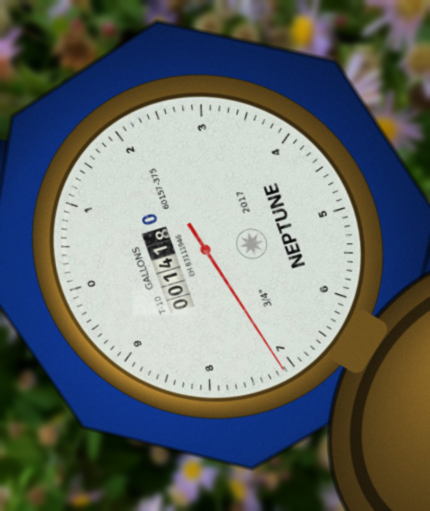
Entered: 14177.1 gal
